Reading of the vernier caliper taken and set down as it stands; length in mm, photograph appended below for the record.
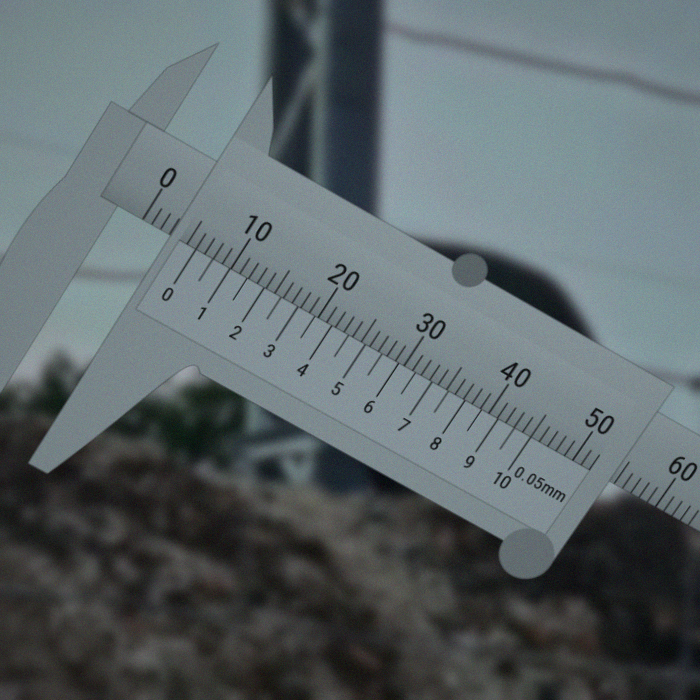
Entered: 6.0 mm
